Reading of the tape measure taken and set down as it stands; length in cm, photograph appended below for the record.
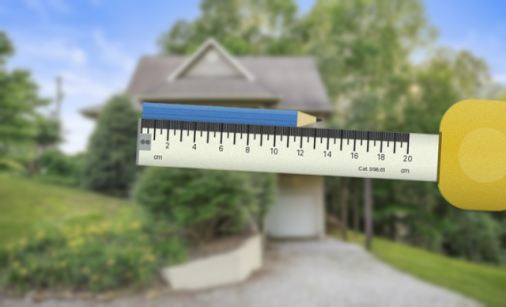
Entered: 13.5 cm
